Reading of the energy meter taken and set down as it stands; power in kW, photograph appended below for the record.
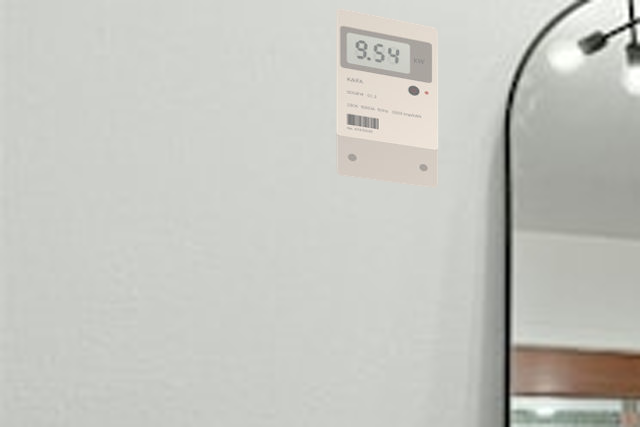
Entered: 9.54 kW
